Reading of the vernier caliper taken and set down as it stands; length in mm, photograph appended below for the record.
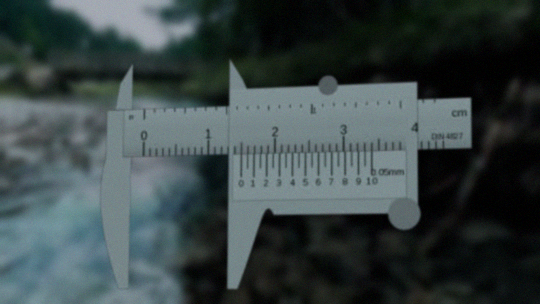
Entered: 15.0 mm
